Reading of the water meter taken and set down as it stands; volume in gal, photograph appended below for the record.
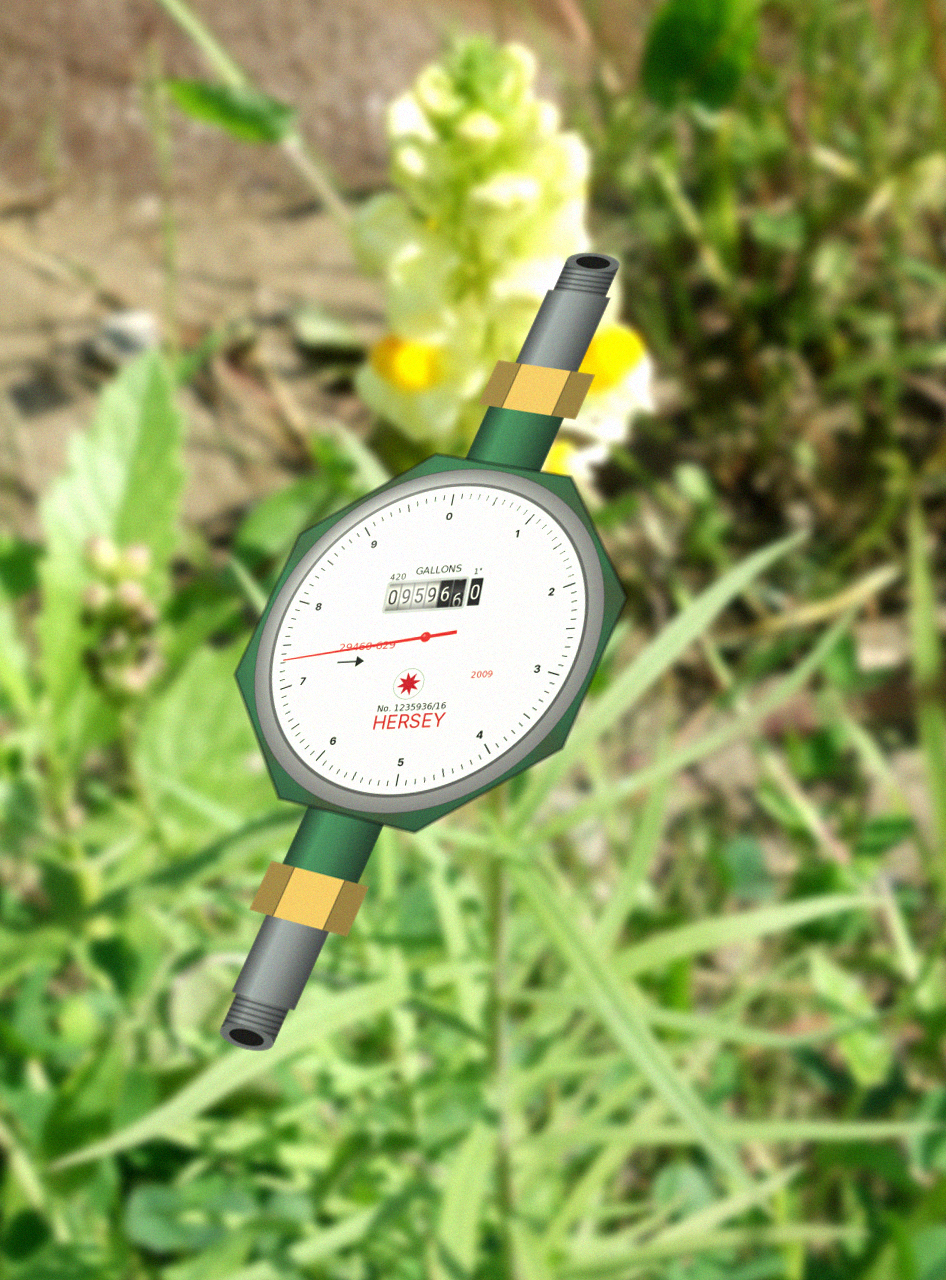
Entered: 959657.3 gal
